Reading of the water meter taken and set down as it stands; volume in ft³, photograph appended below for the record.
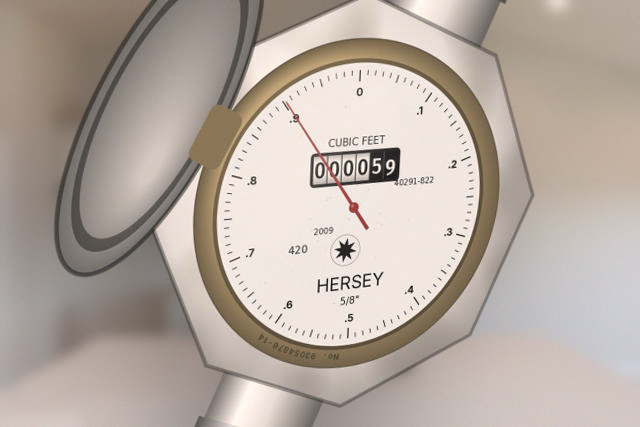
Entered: 58.90 ft³
